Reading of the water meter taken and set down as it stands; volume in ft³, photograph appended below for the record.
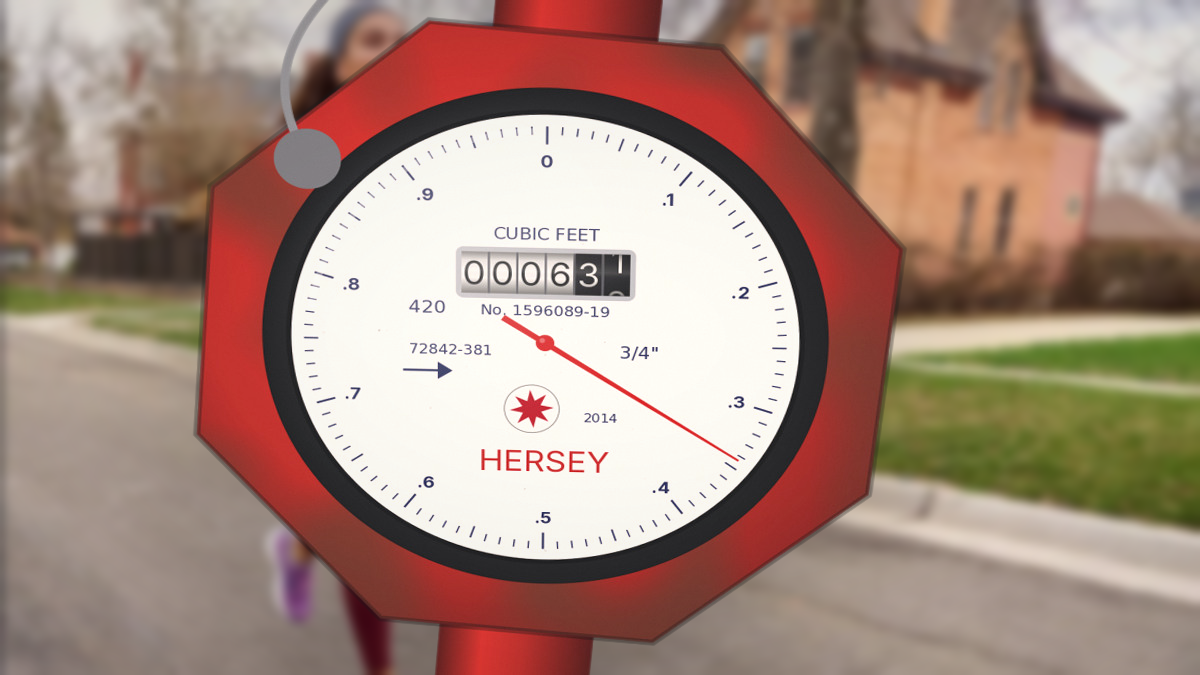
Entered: 631.34 ft³
